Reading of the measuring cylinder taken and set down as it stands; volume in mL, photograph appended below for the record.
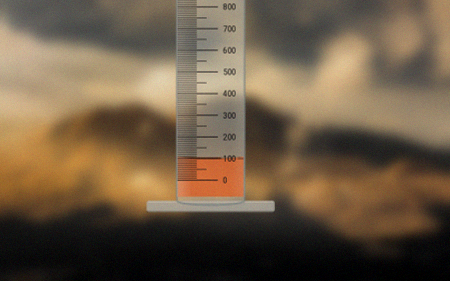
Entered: 100 mL
